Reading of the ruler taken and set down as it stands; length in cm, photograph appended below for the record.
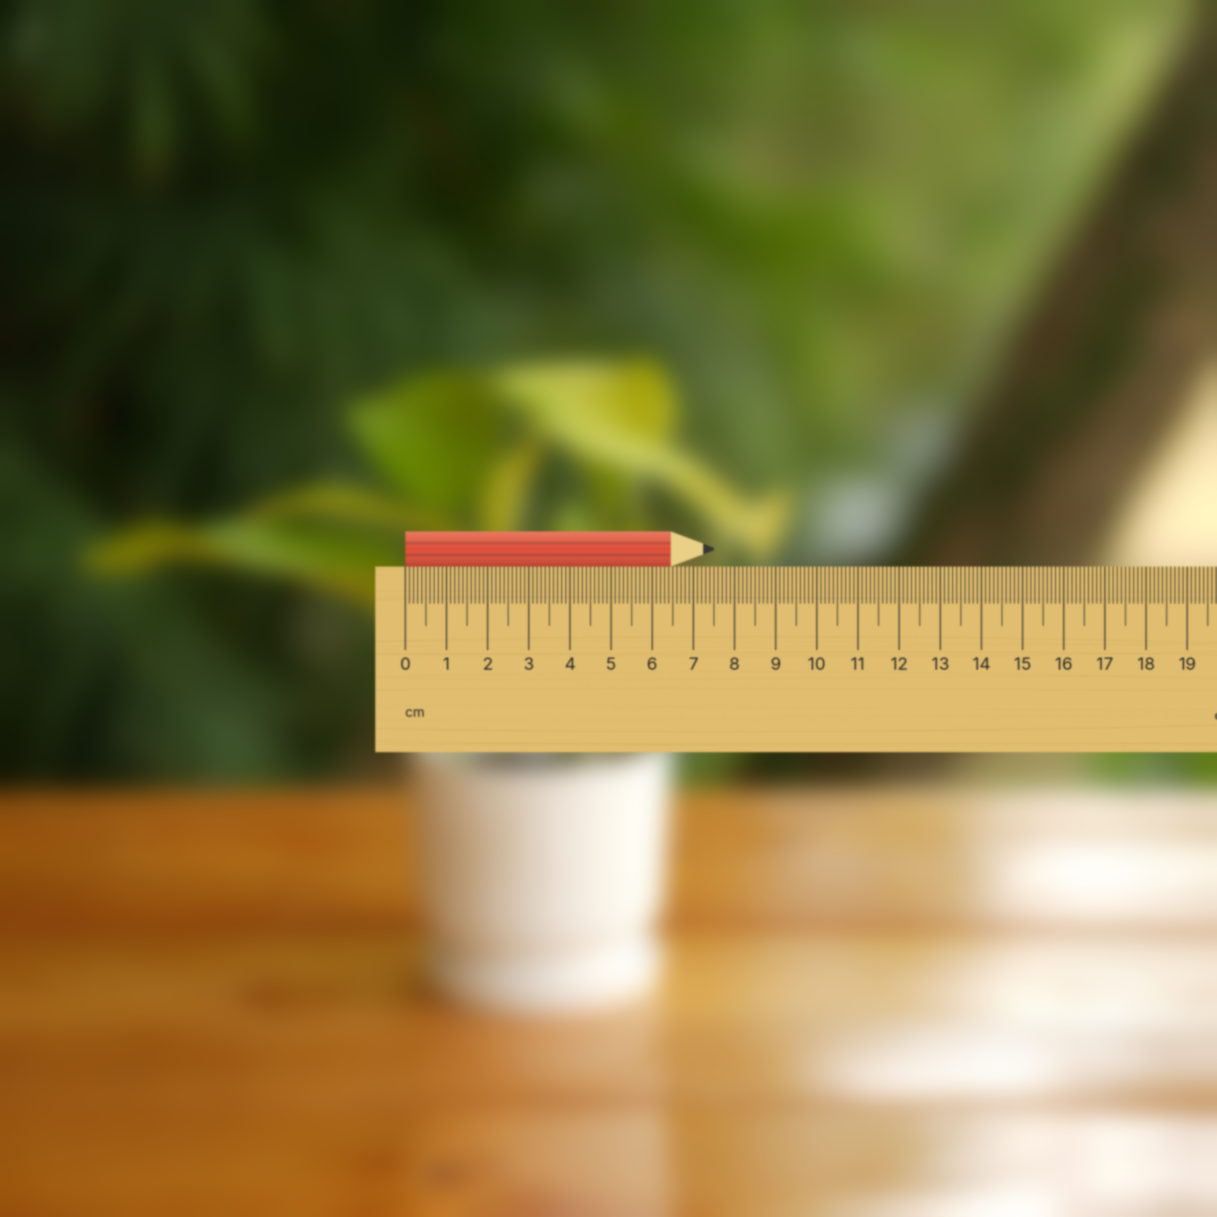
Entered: 7.5 cm
